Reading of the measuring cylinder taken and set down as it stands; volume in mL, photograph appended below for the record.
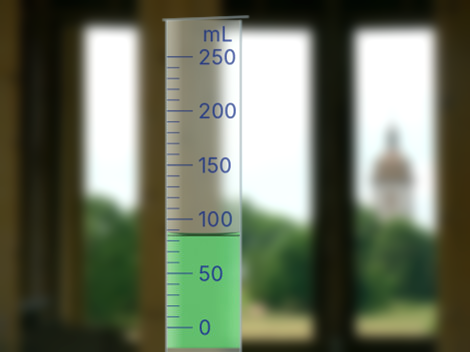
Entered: 85 mL
